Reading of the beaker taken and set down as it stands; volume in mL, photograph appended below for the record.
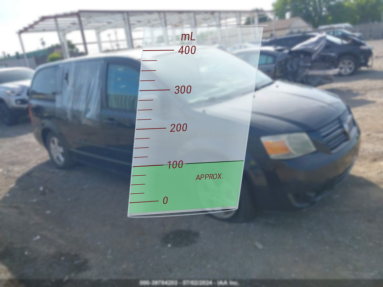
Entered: 100 mL
